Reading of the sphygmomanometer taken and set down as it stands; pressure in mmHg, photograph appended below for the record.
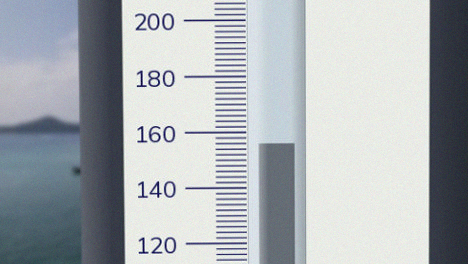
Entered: 156 mmHg
